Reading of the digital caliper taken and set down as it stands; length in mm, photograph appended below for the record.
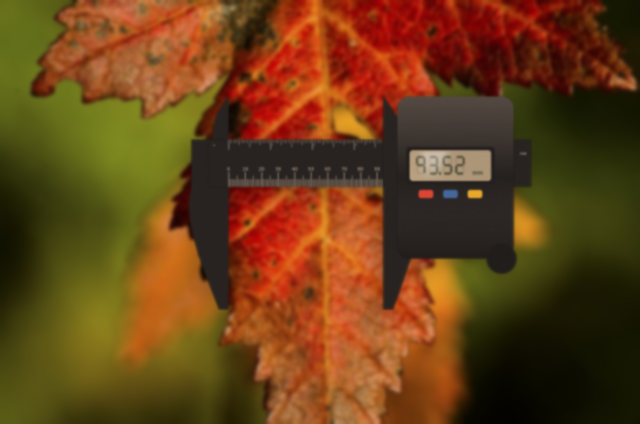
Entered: 93.52 mm
